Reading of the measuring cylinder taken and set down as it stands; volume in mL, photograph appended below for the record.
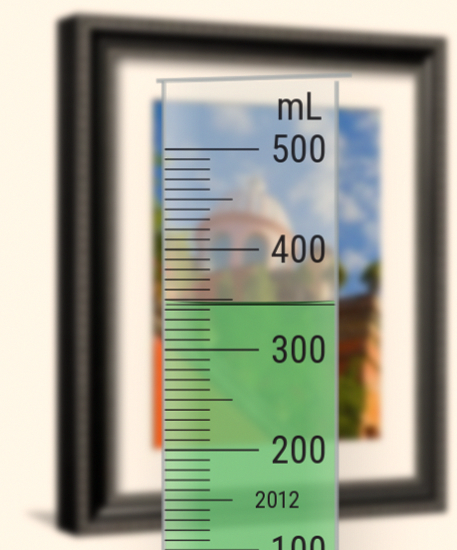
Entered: 345 mL
